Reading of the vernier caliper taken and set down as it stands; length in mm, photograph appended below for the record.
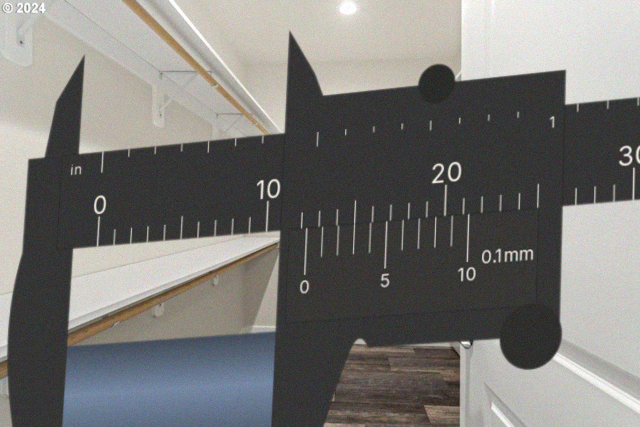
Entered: 12.3 mm
